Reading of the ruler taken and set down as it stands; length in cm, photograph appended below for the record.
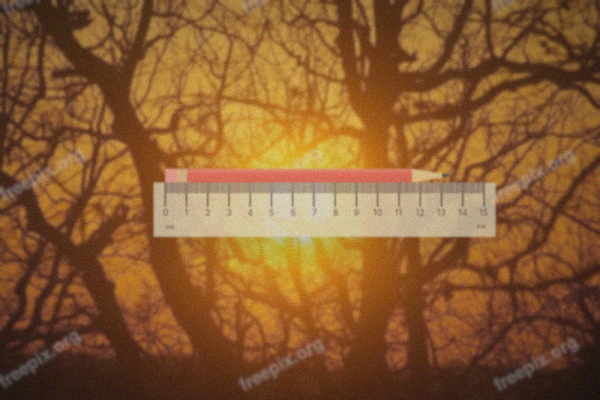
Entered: 13.5 cm
